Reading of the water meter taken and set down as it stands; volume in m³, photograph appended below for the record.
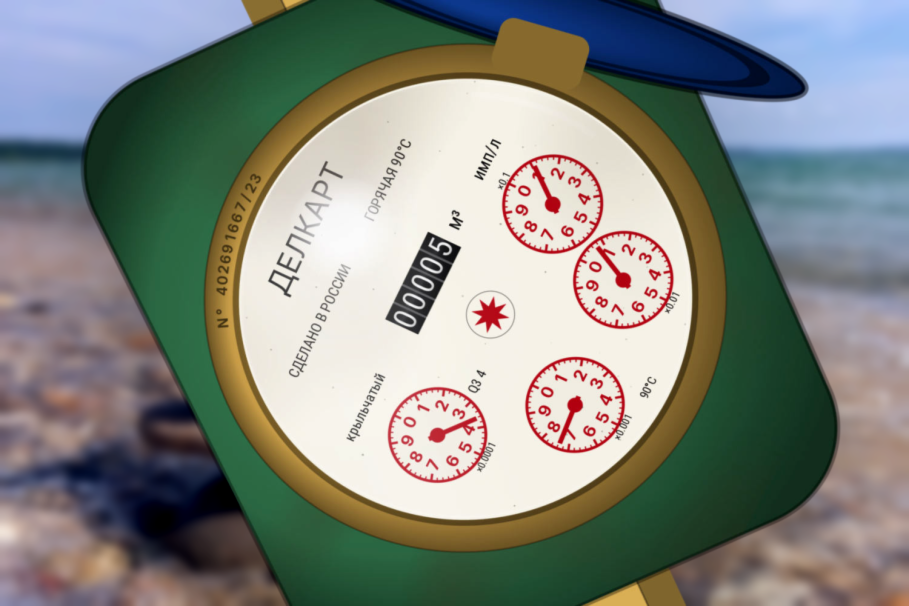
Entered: 5.1073 m³
